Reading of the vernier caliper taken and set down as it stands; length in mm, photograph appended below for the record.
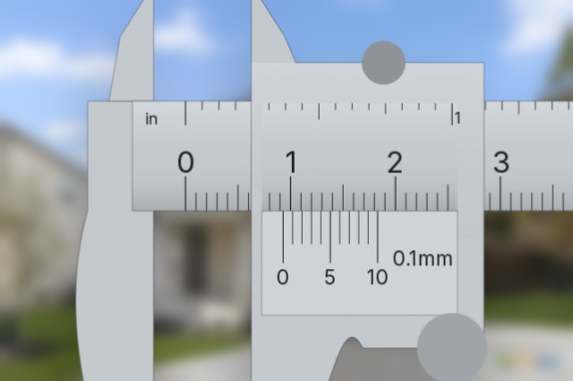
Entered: 9.3 mm
